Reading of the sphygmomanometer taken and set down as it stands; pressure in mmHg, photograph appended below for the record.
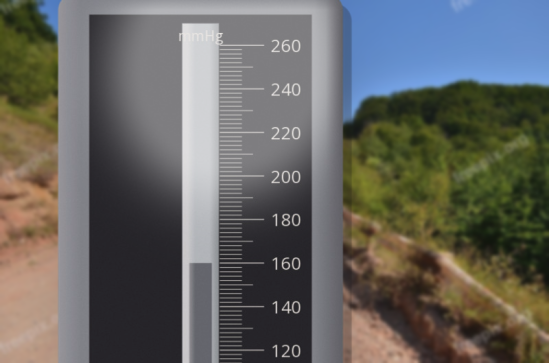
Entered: 160 mmHg
